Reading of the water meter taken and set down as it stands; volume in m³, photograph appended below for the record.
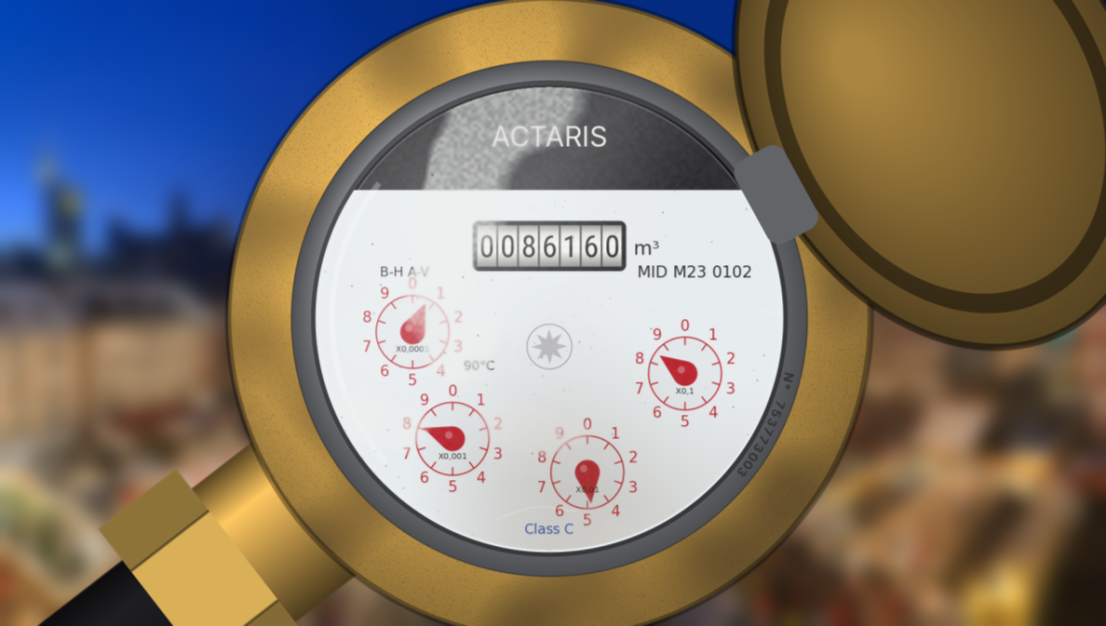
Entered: 86160.8480 m³
